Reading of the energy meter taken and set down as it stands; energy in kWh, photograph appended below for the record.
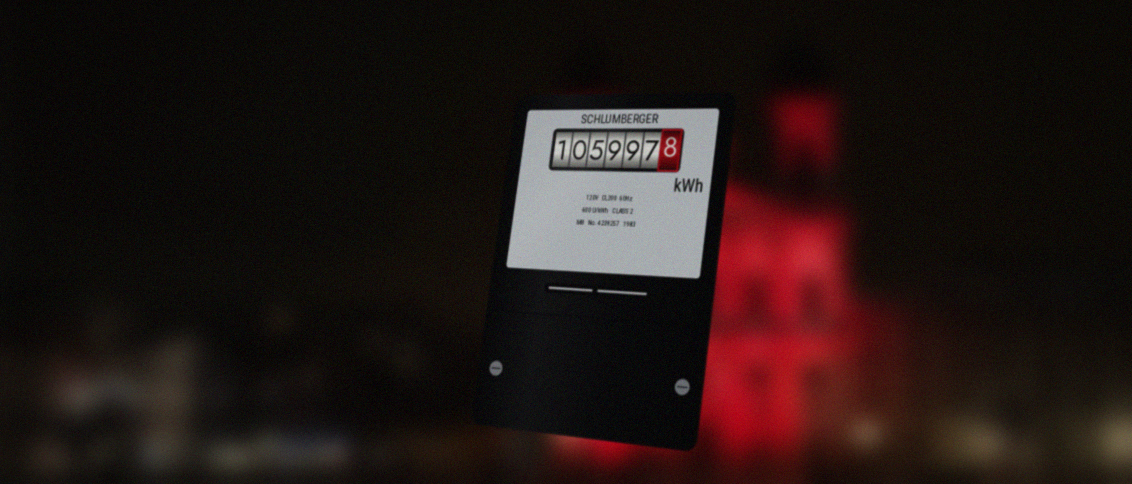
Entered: 105997.8 kWh
